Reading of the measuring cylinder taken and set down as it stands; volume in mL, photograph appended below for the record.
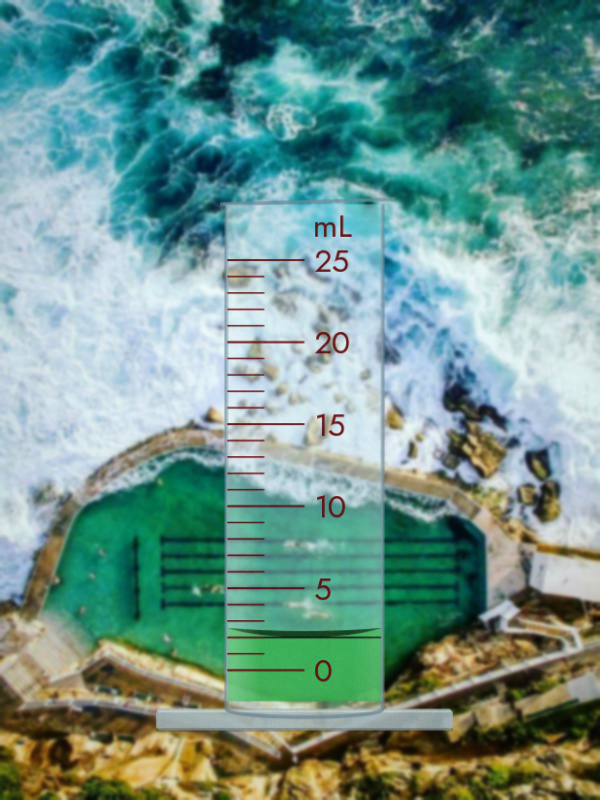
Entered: 2 mL
